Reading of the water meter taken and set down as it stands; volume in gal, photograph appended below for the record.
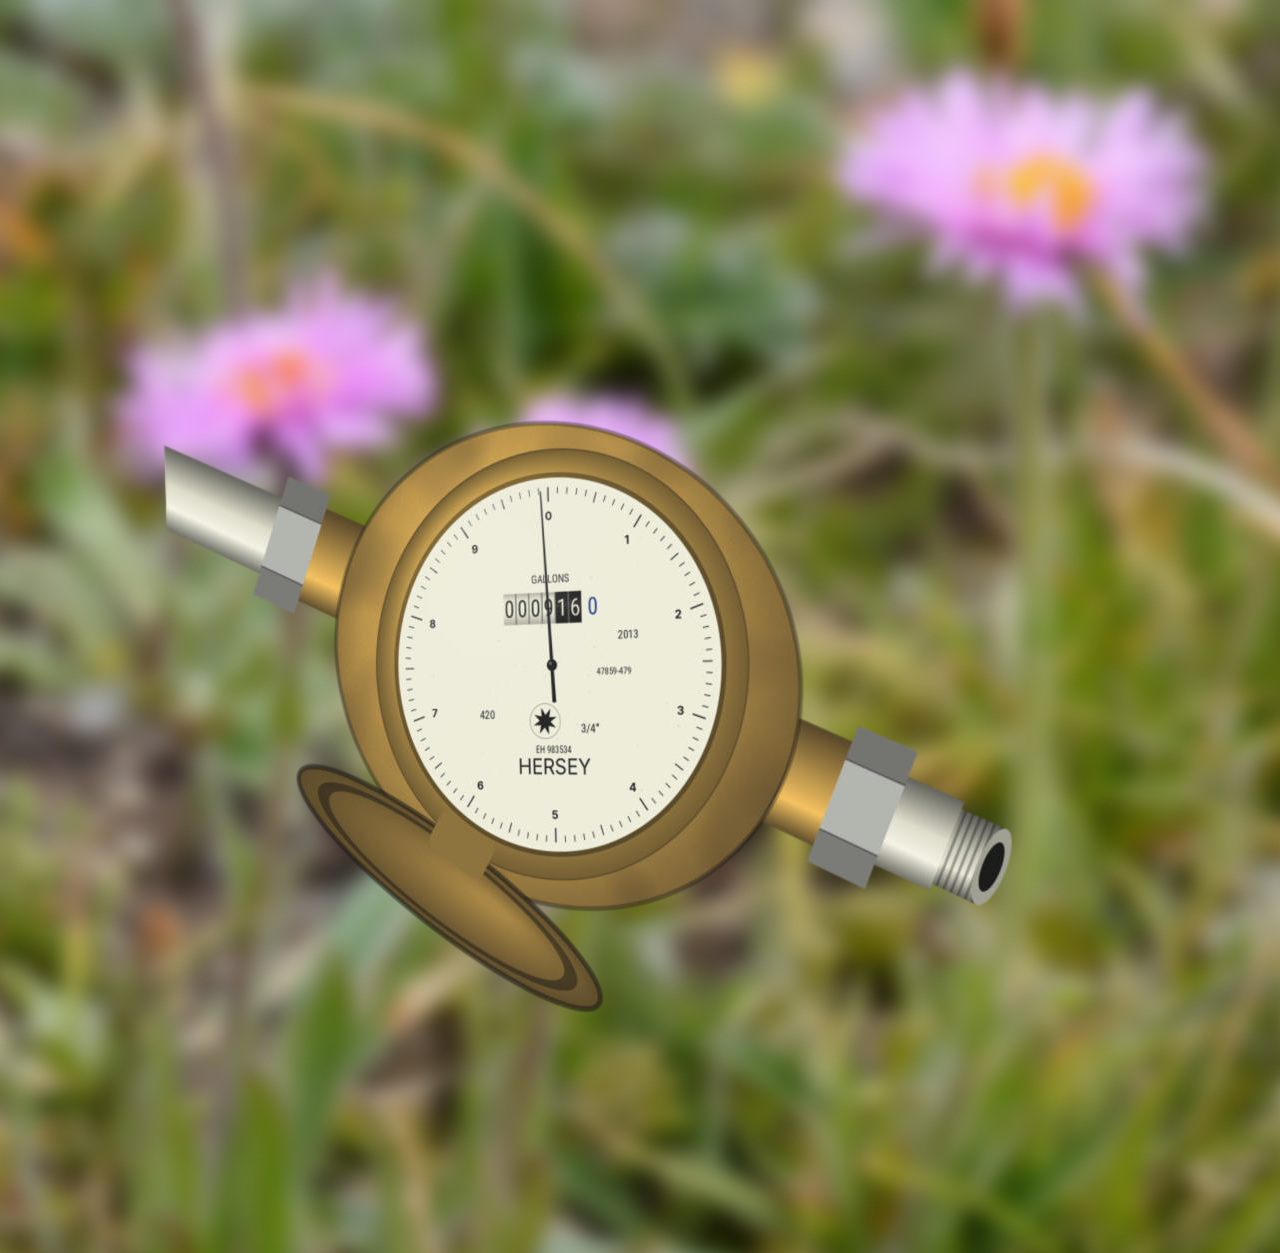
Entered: 9159.9 gal
